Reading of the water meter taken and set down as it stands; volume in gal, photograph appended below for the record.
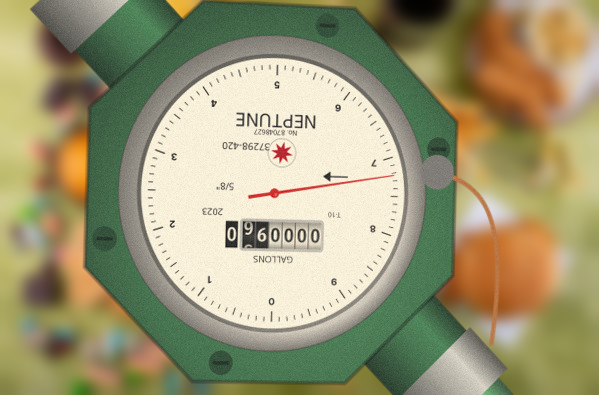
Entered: 957.2 gal
